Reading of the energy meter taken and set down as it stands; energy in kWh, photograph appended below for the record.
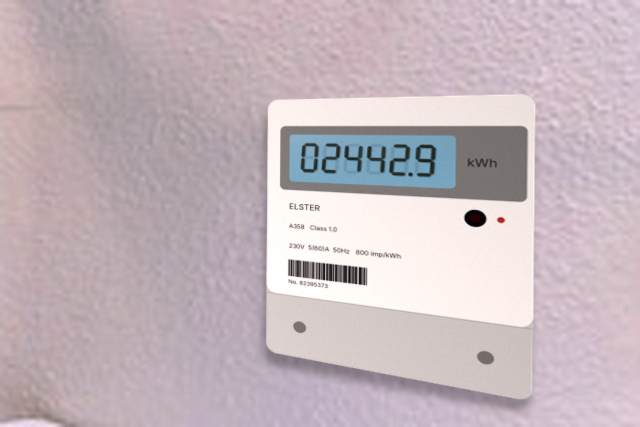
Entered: 2442.9 kWh
